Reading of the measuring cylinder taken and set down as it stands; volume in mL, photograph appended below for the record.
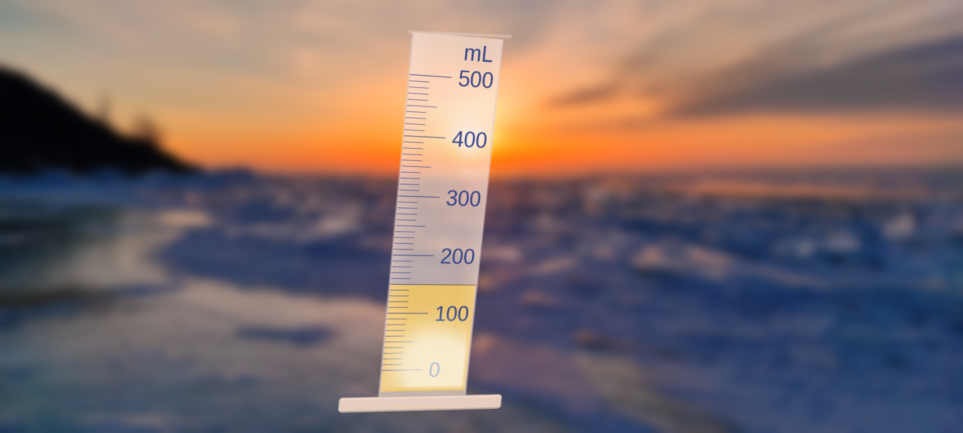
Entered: 150 mL
